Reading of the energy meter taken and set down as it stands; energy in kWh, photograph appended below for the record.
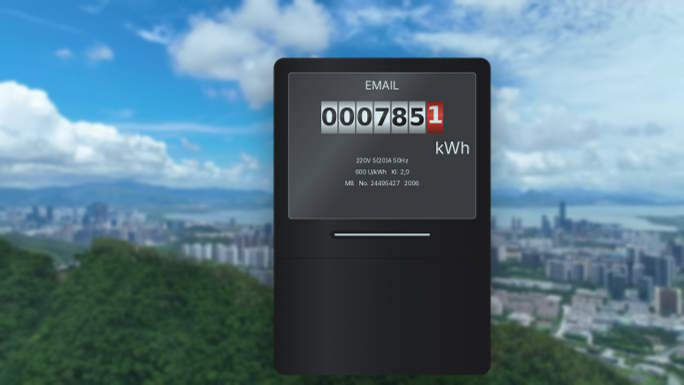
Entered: 785.1 kWh
